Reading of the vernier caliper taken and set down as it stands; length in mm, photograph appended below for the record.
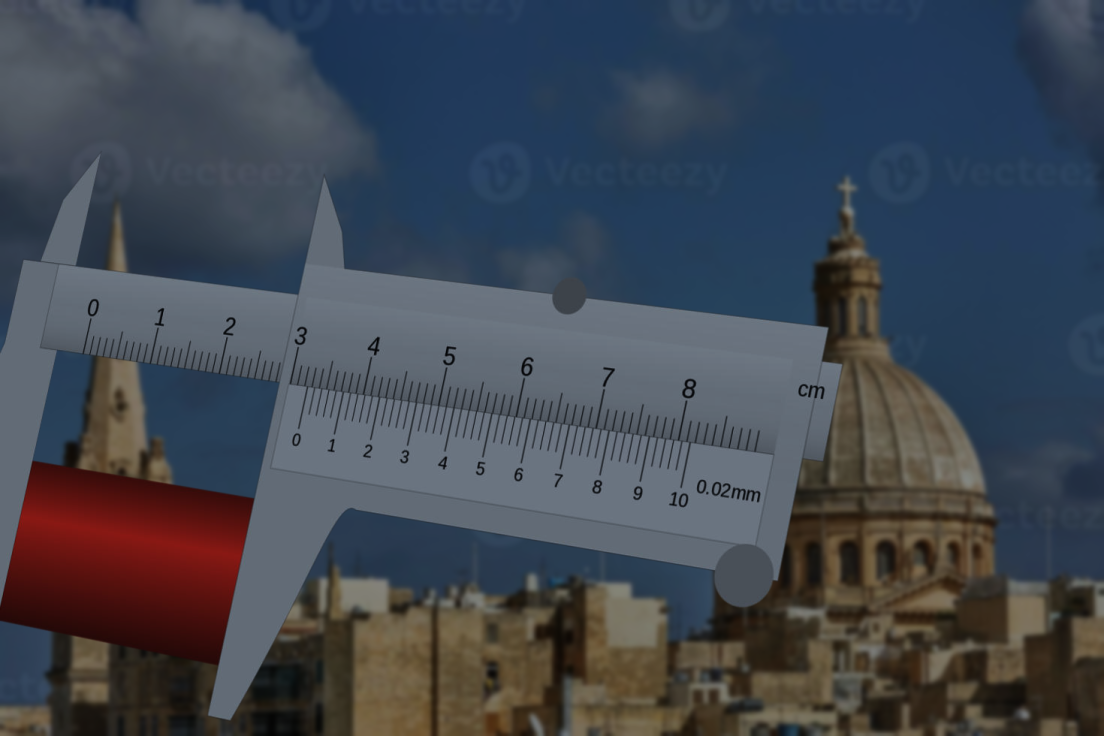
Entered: 32.4 mm
